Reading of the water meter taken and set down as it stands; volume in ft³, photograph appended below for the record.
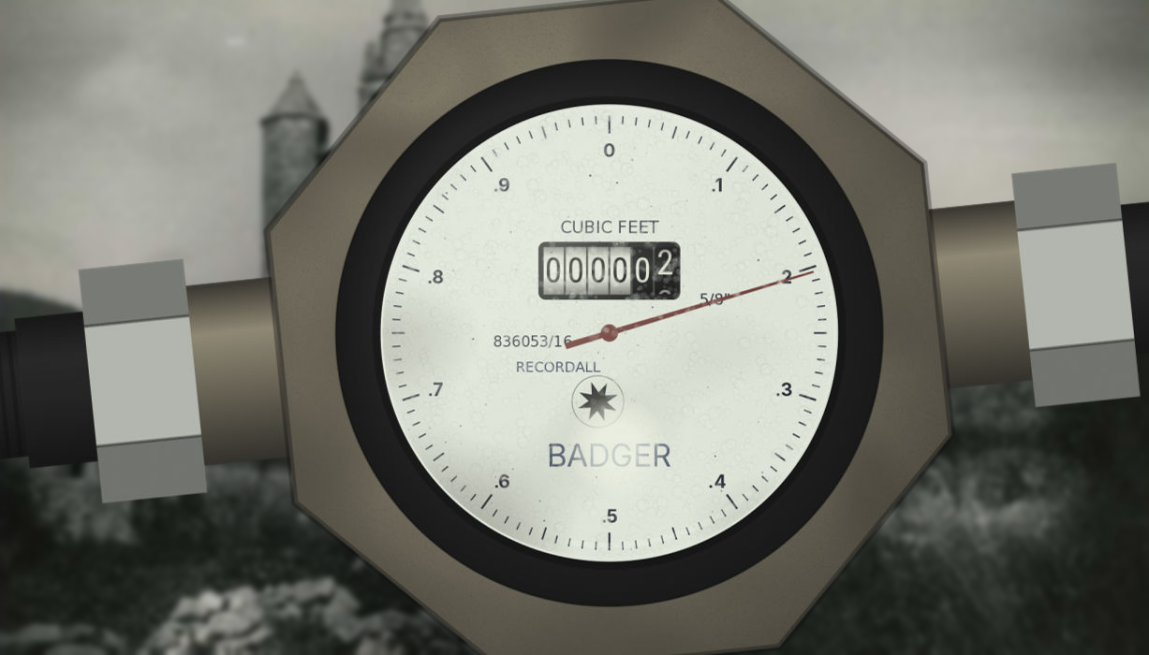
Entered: 2.20 ft³
